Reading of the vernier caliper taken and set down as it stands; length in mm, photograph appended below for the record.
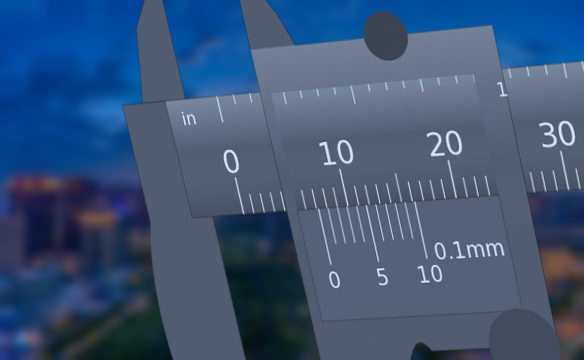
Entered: 7.2 mm
